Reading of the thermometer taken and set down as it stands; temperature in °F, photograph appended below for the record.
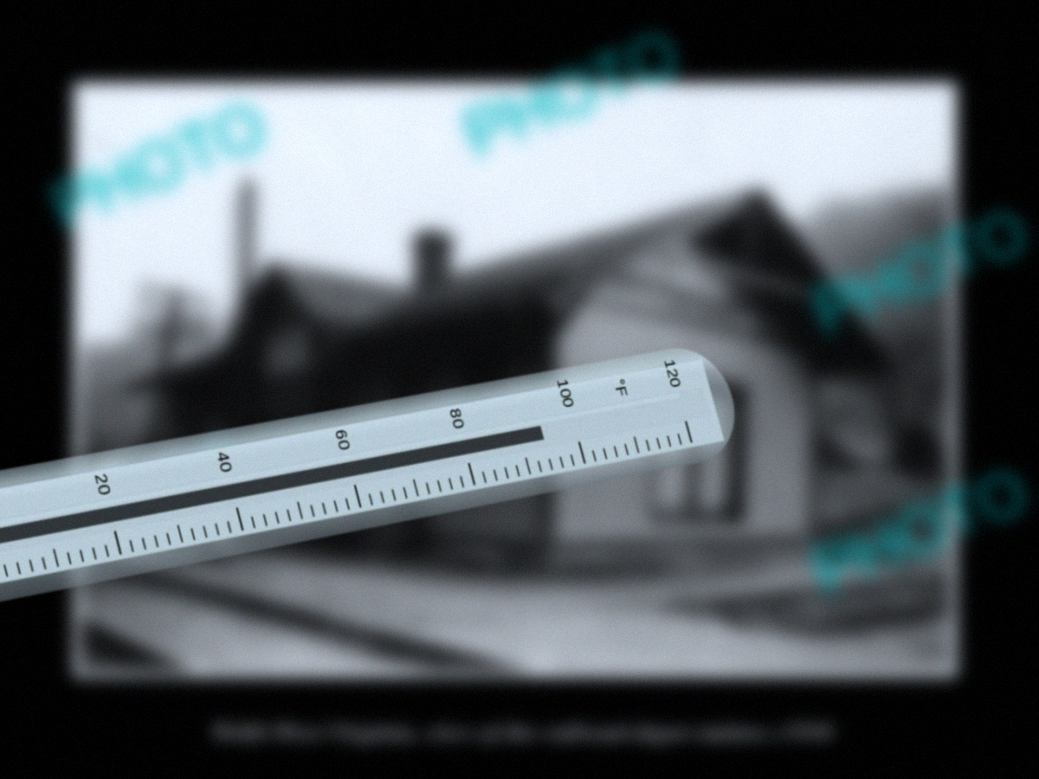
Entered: 94 °F
